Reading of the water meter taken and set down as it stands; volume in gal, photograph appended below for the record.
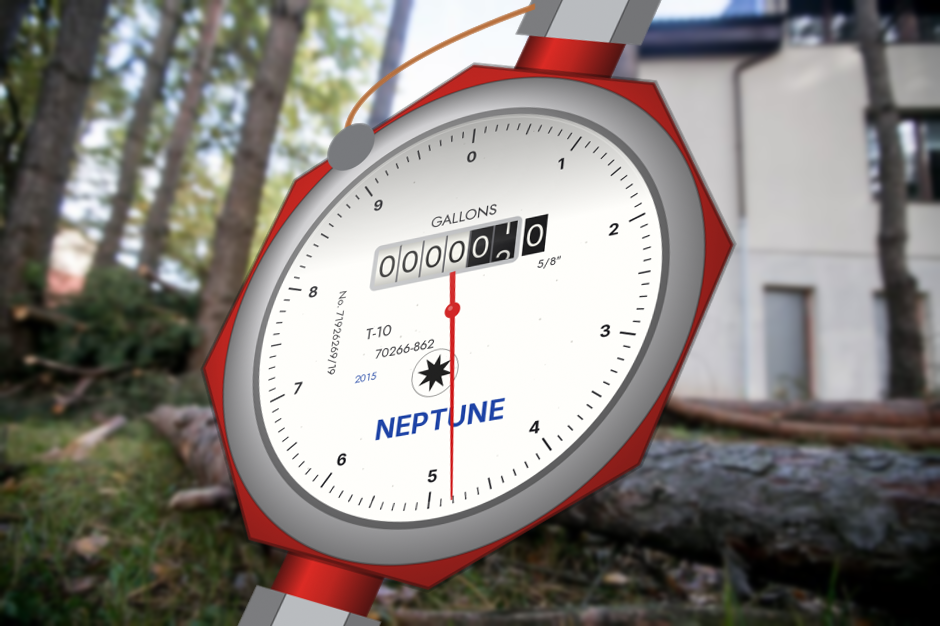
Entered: 14.8 gal
